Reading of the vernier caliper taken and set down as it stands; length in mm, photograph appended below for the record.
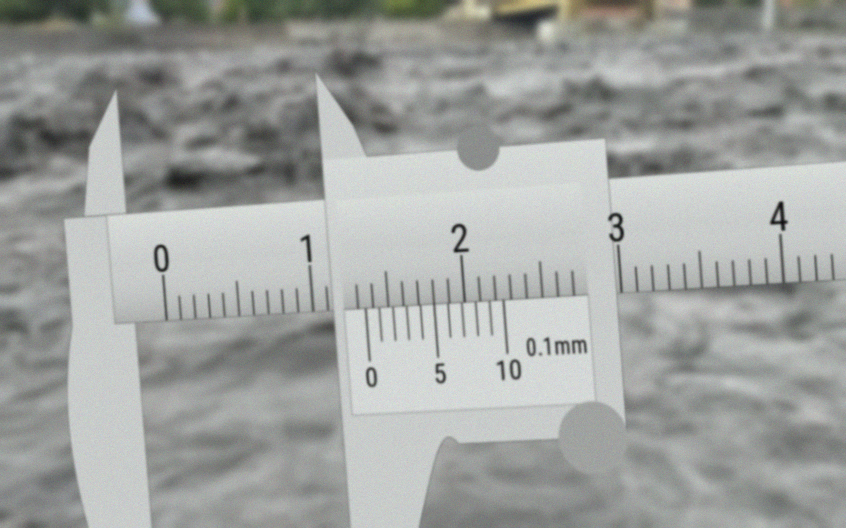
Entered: 13.5 mm
